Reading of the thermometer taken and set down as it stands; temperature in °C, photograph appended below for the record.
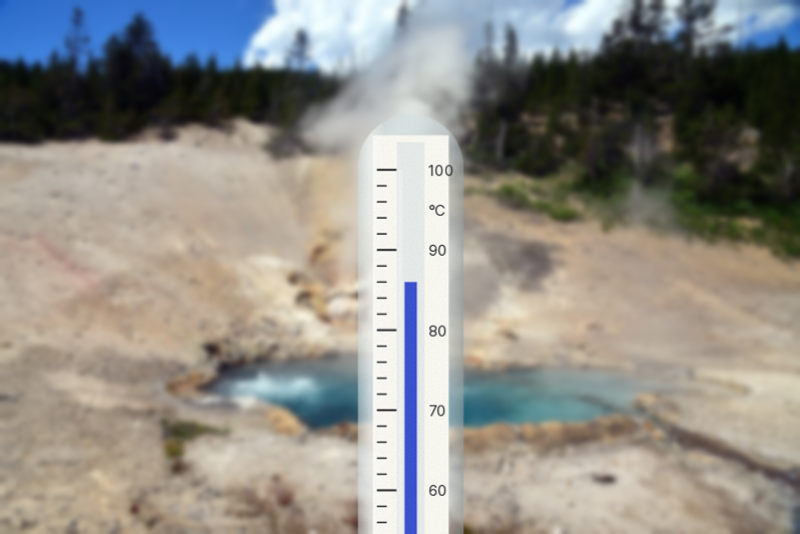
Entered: 86 °C
